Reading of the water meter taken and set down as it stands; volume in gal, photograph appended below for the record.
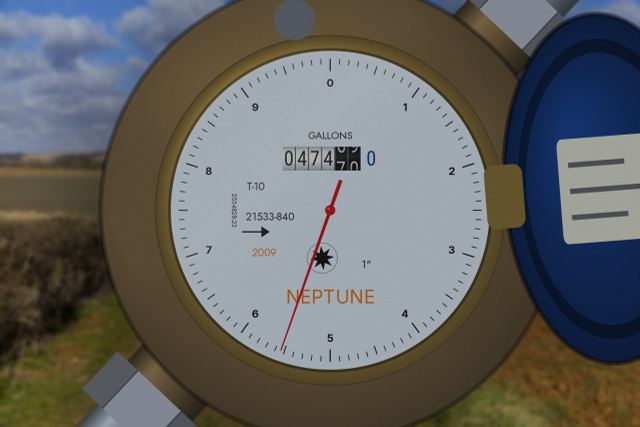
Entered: 474695.5 gal
